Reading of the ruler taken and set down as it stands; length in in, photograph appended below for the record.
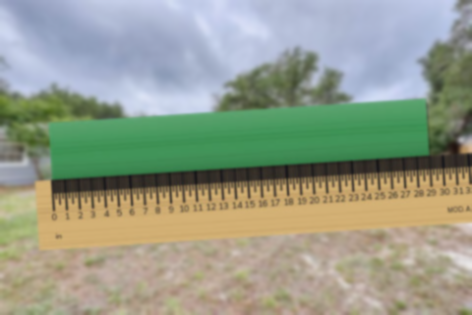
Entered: 29 in
